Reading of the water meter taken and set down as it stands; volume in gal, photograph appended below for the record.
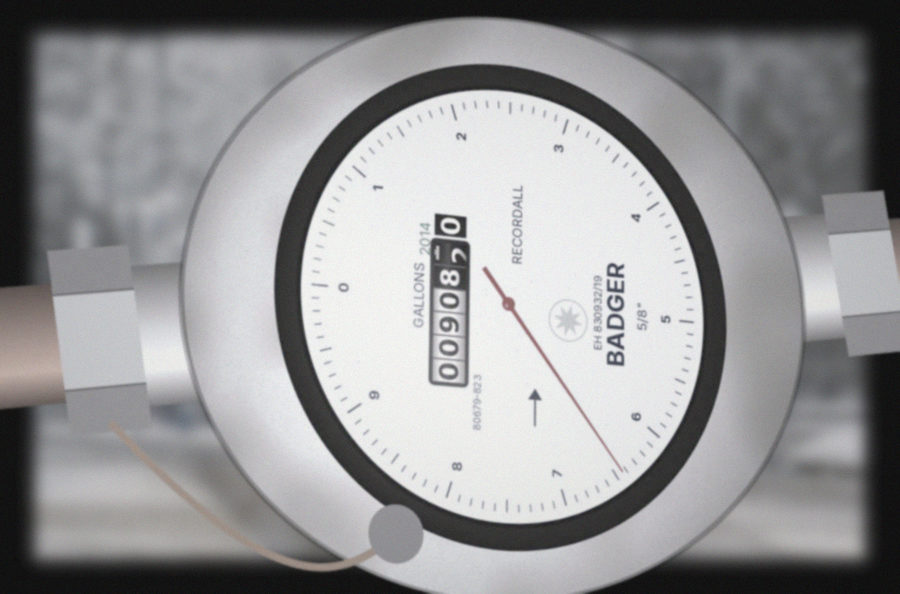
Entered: 90816.4 gal
